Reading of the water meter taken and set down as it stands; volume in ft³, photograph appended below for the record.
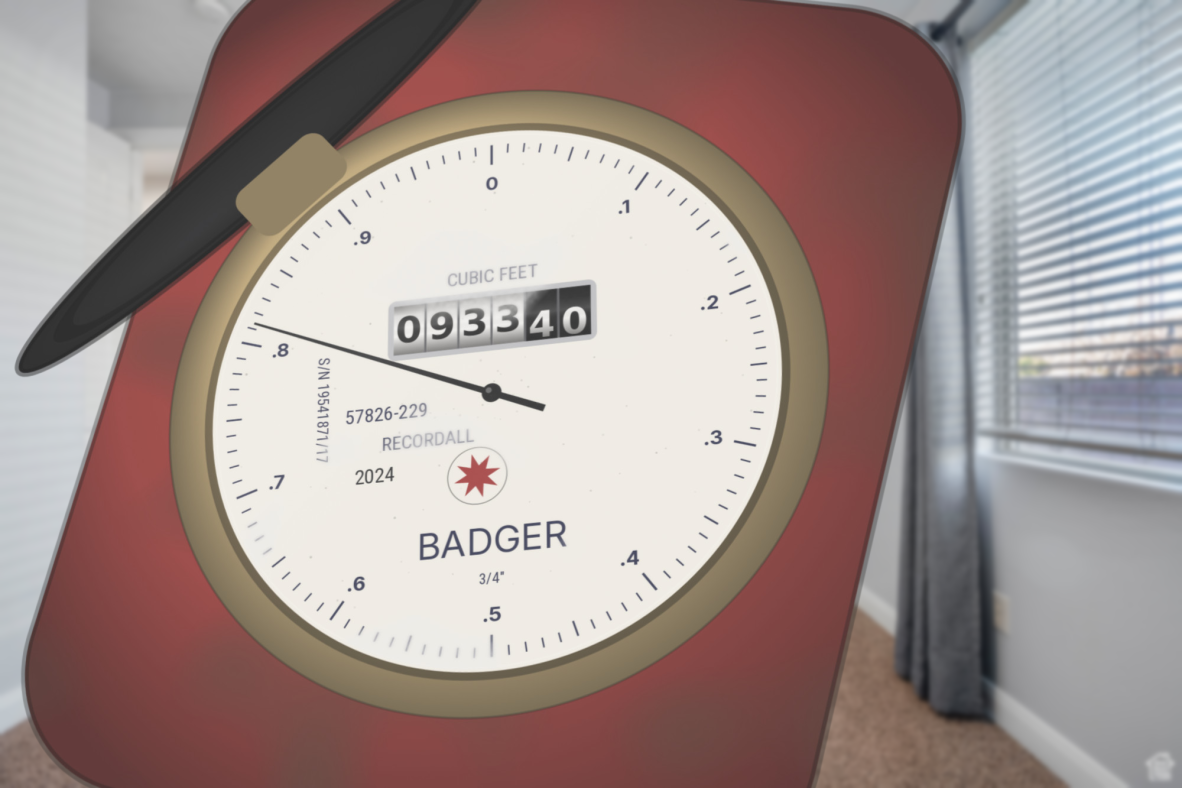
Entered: 93339.81 ft³
